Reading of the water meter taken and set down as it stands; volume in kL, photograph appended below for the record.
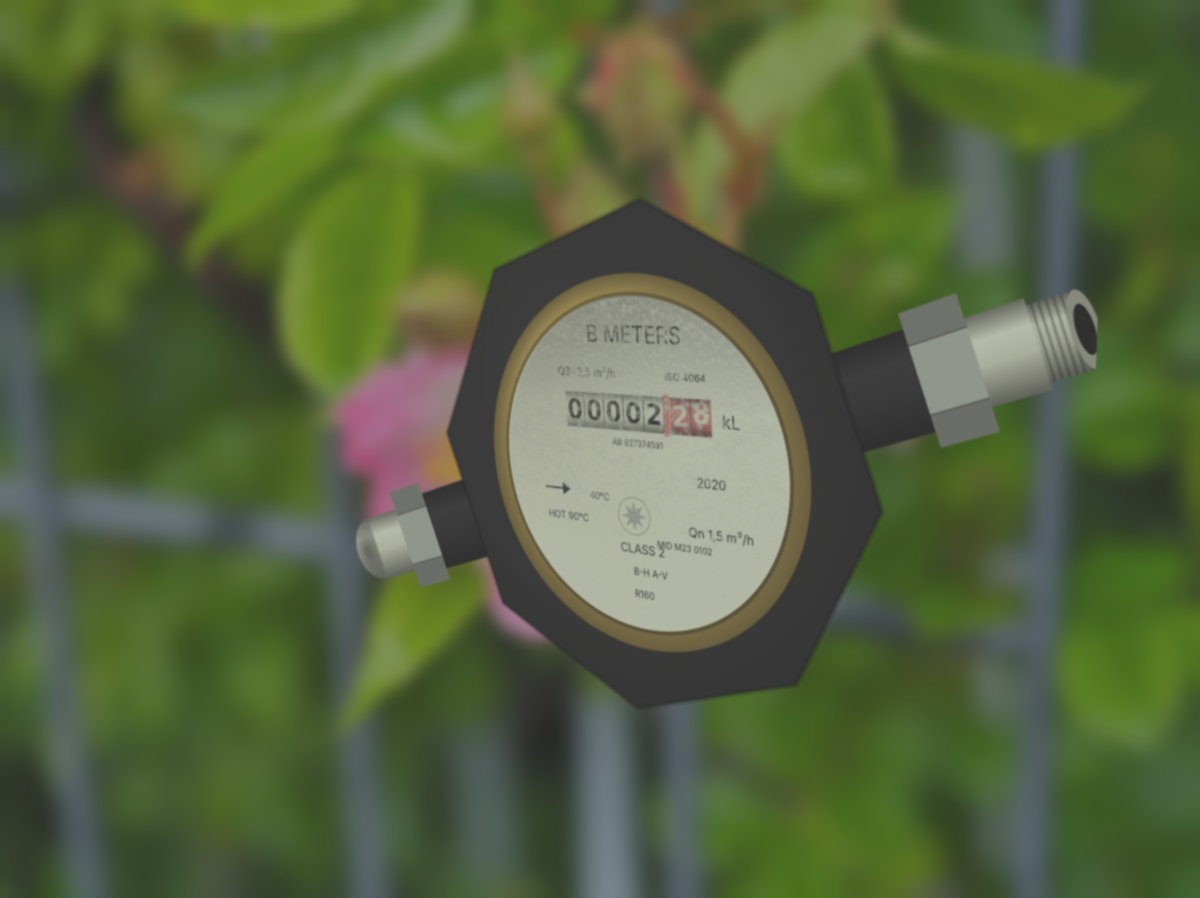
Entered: 2.28 kL
